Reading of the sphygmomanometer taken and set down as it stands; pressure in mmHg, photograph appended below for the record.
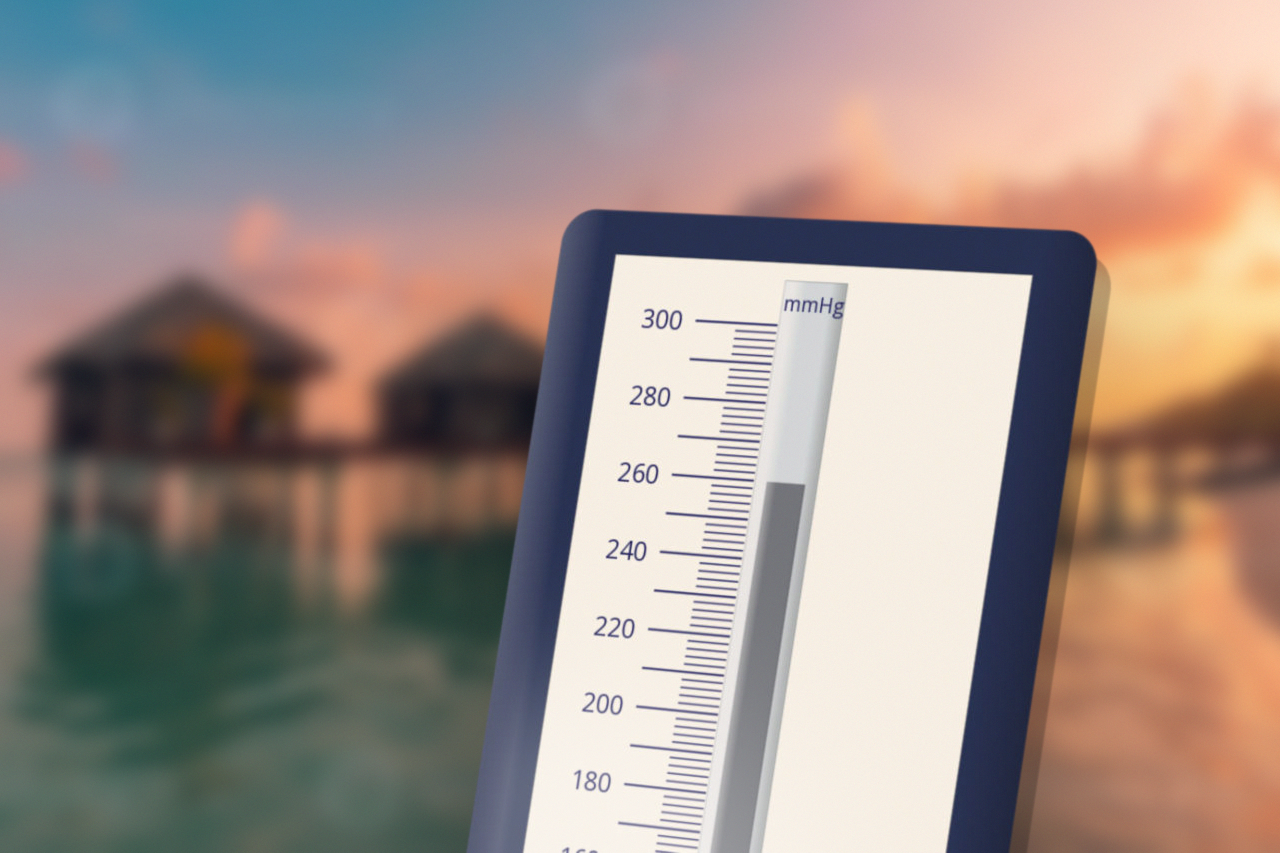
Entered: 260 mmHg
